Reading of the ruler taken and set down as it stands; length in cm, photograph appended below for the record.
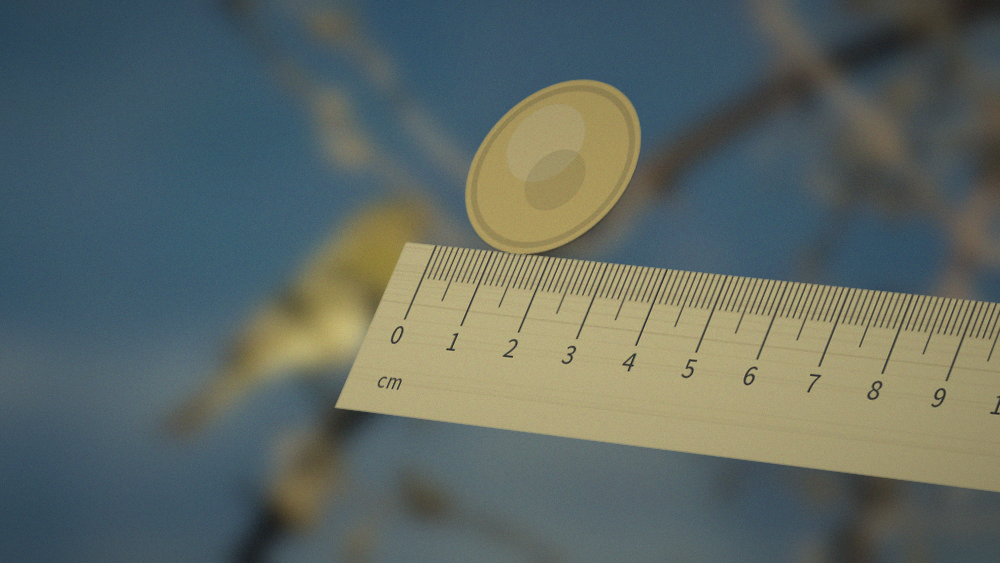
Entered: 2.8 cm
